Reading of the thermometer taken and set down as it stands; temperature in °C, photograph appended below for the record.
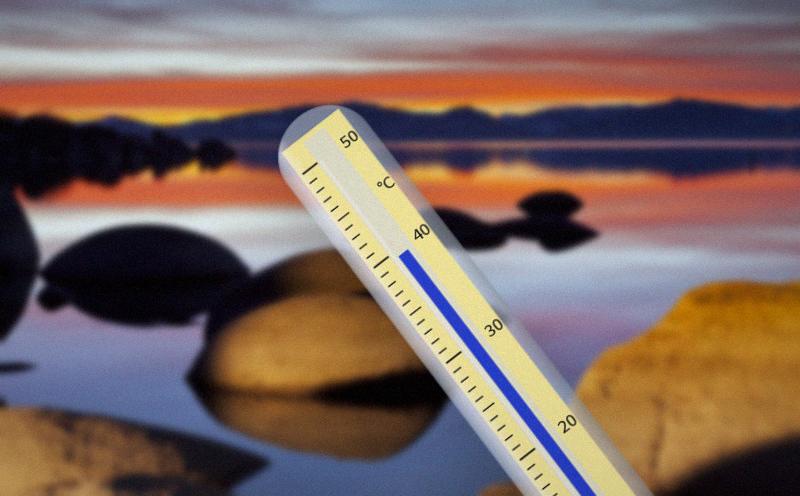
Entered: 39.5 °C
